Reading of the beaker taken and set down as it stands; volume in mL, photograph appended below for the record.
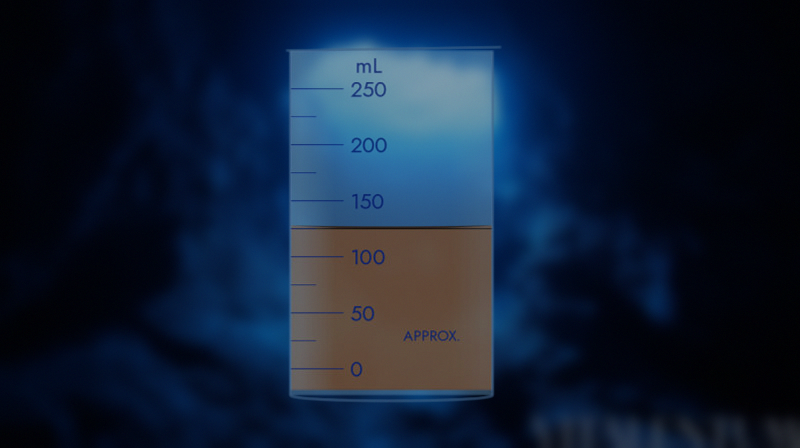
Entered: 125 mL
